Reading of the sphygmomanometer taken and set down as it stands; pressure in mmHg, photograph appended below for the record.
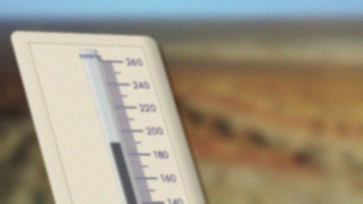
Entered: 190 mmHg
